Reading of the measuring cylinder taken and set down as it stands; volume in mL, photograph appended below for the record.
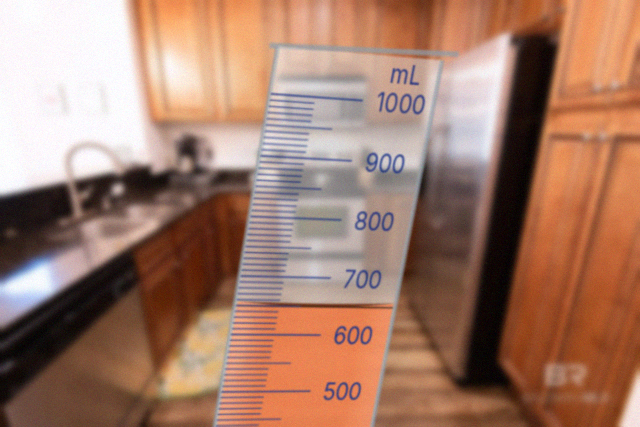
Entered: 650 mL
